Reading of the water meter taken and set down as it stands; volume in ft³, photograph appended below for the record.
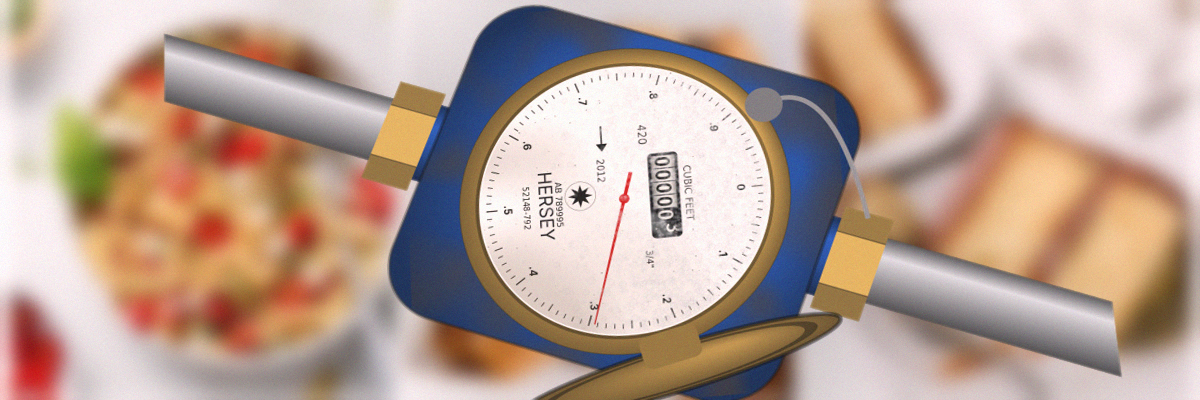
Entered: 3.29 ft³
